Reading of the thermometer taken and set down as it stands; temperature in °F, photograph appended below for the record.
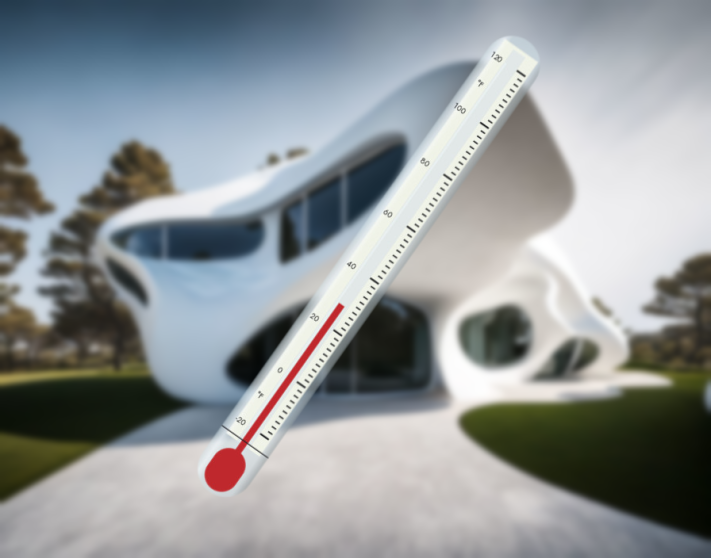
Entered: 28 °F
